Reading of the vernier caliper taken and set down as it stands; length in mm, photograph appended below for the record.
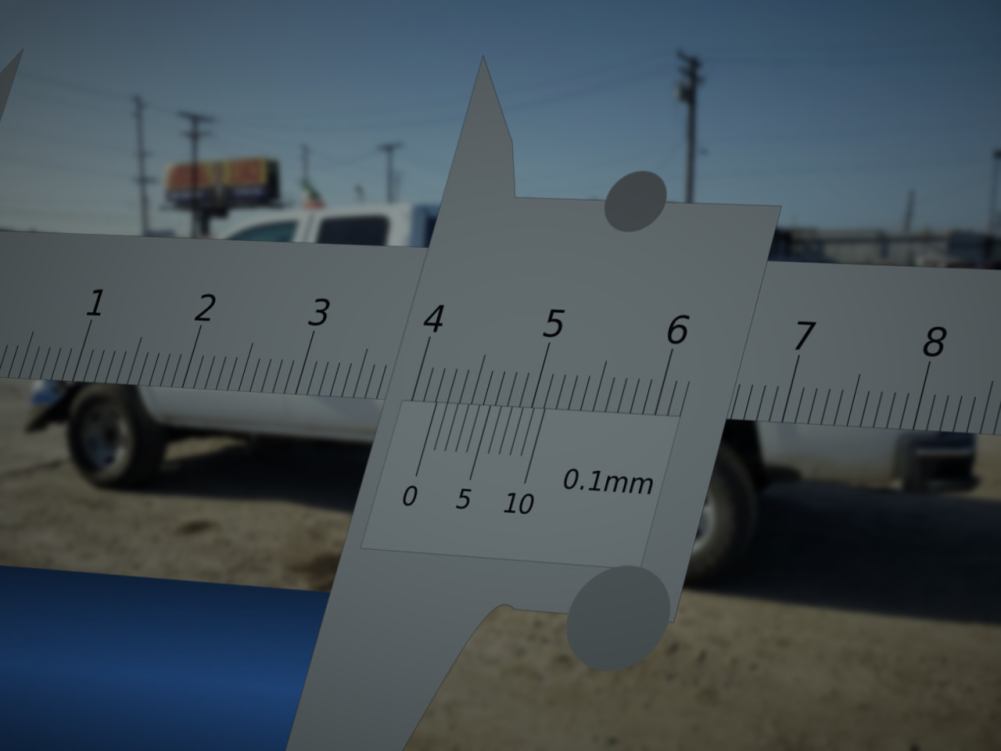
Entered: 42.1 mm
